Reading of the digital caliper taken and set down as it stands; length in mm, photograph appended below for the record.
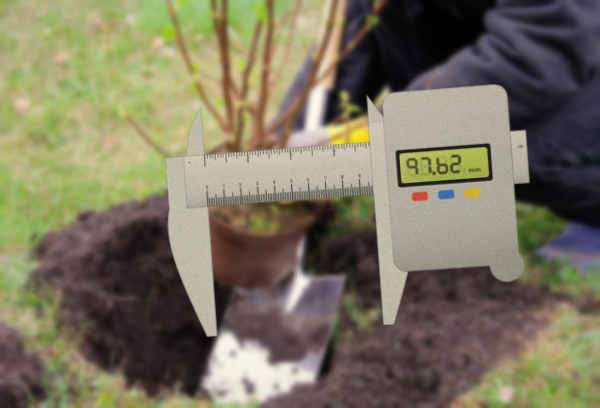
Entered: 97.62 mm
